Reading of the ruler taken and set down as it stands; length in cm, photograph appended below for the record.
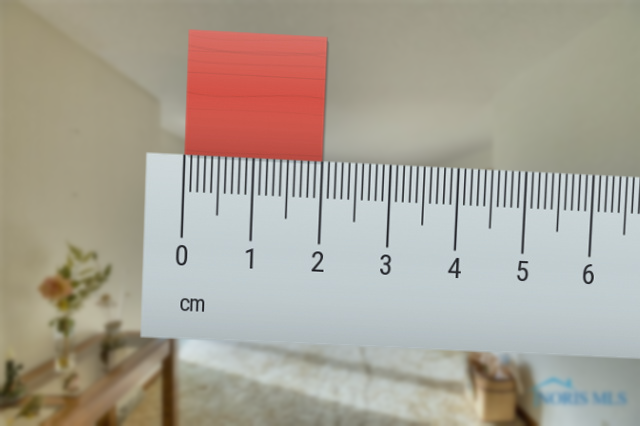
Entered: 2 cm
